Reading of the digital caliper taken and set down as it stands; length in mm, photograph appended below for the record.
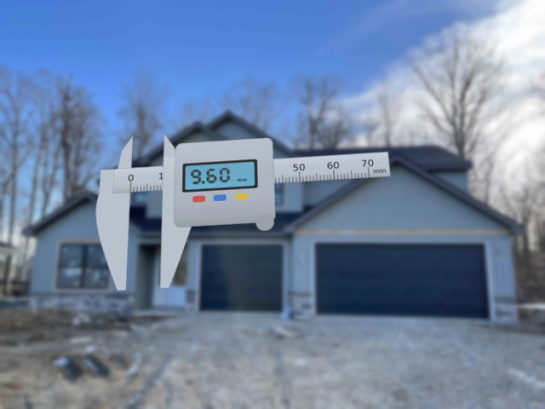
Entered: 9.60 mm
